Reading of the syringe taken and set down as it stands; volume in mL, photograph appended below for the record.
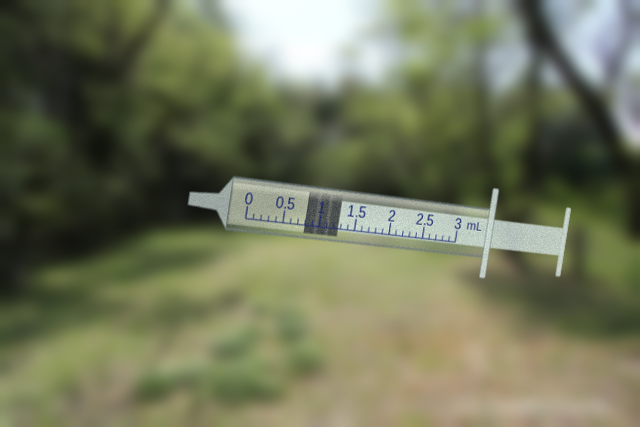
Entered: 0.8 mL
